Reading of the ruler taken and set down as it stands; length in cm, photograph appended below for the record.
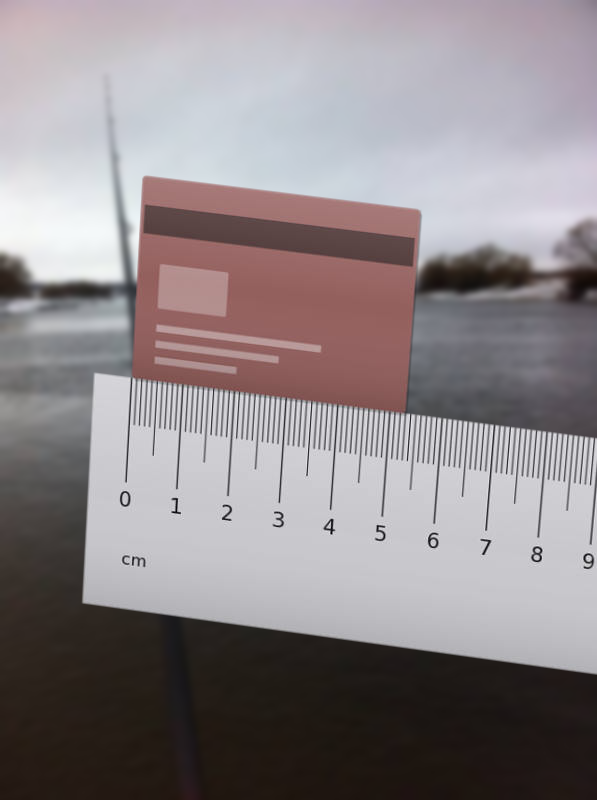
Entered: 5.3 cm
